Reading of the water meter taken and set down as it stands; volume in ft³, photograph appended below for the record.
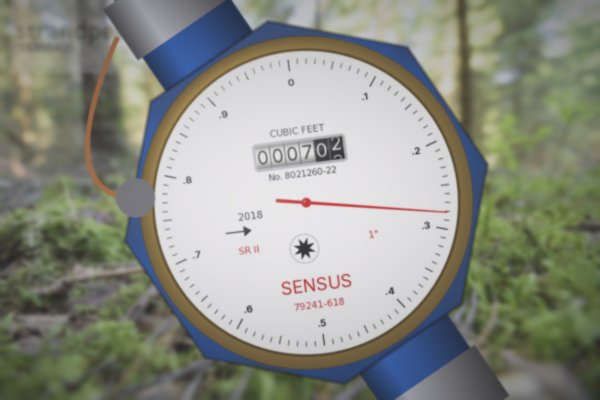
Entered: 702.28 ft³
